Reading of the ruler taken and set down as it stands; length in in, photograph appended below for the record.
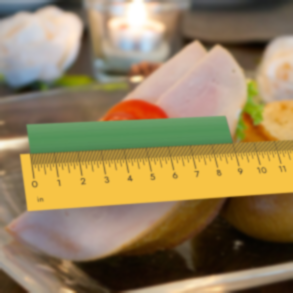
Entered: 9 in
